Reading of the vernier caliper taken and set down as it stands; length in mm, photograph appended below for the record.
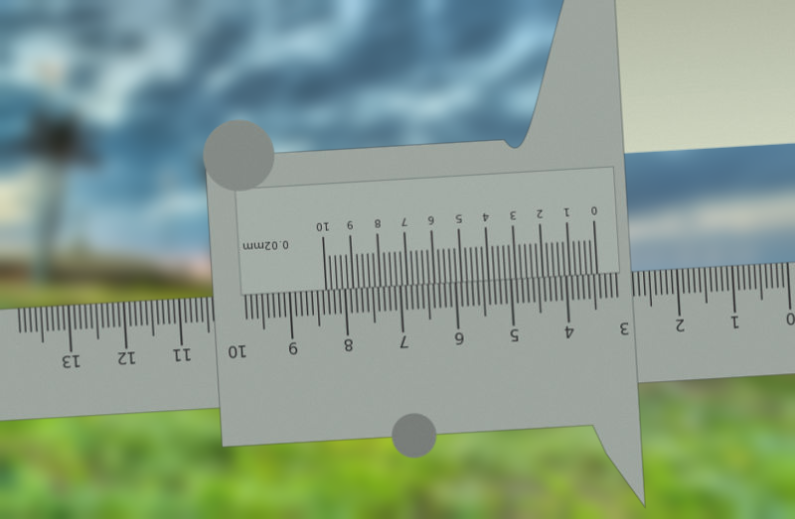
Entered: 34.4 mm
